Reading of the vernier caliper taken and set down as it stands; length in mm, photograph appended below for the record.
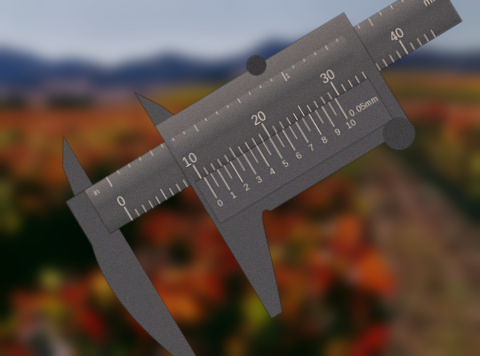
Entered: 10.4 mm
